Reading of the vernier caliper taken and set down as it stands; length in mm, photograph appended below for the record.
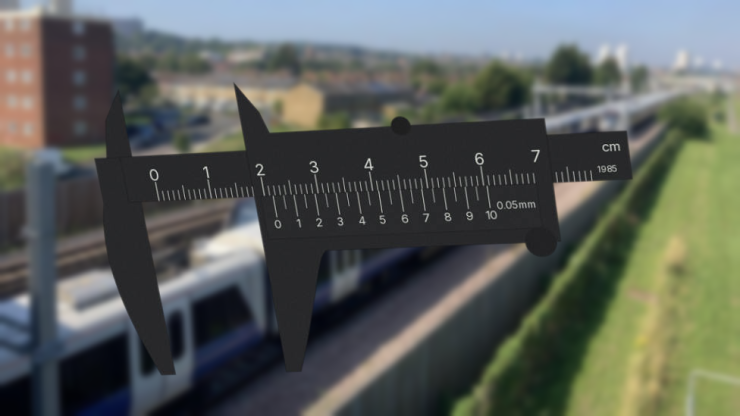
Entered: 21.6 mm
